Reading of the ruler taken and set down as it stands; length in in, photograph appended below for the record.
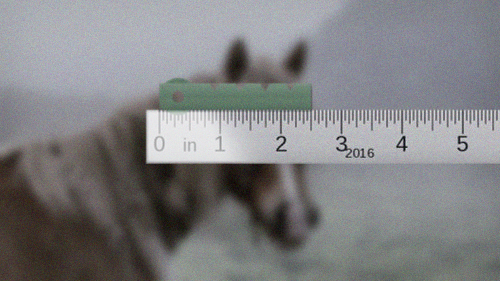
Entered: 2.5 in
